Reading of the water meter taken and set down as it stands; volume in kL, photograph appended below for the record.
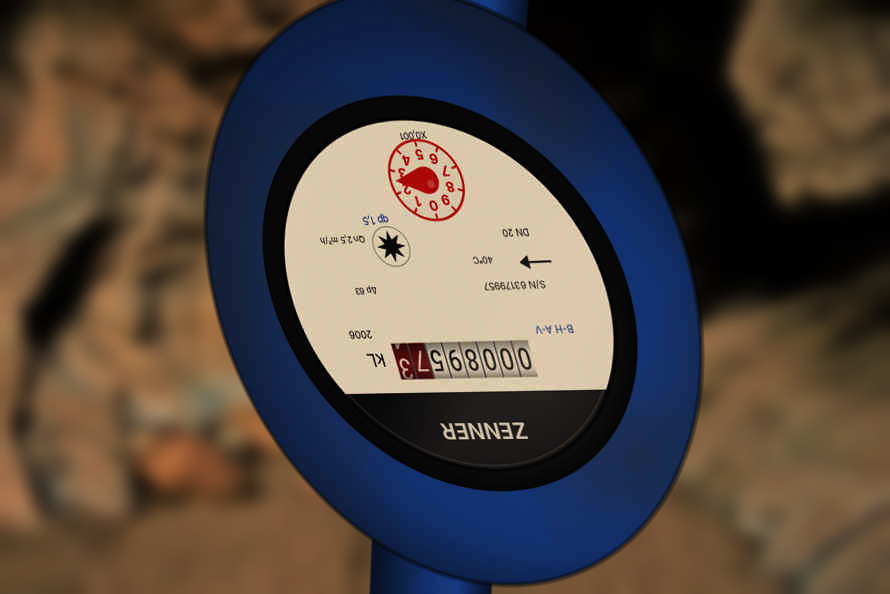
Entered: 895.732 kL
